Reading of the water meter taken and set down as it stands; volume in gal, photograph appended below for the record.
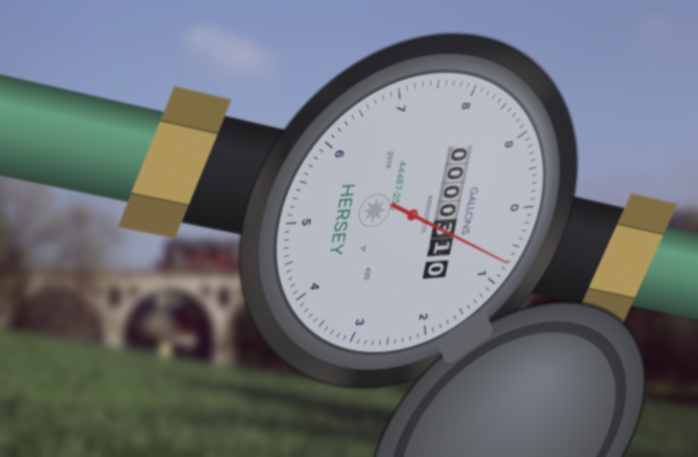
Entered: 310.7 gal
